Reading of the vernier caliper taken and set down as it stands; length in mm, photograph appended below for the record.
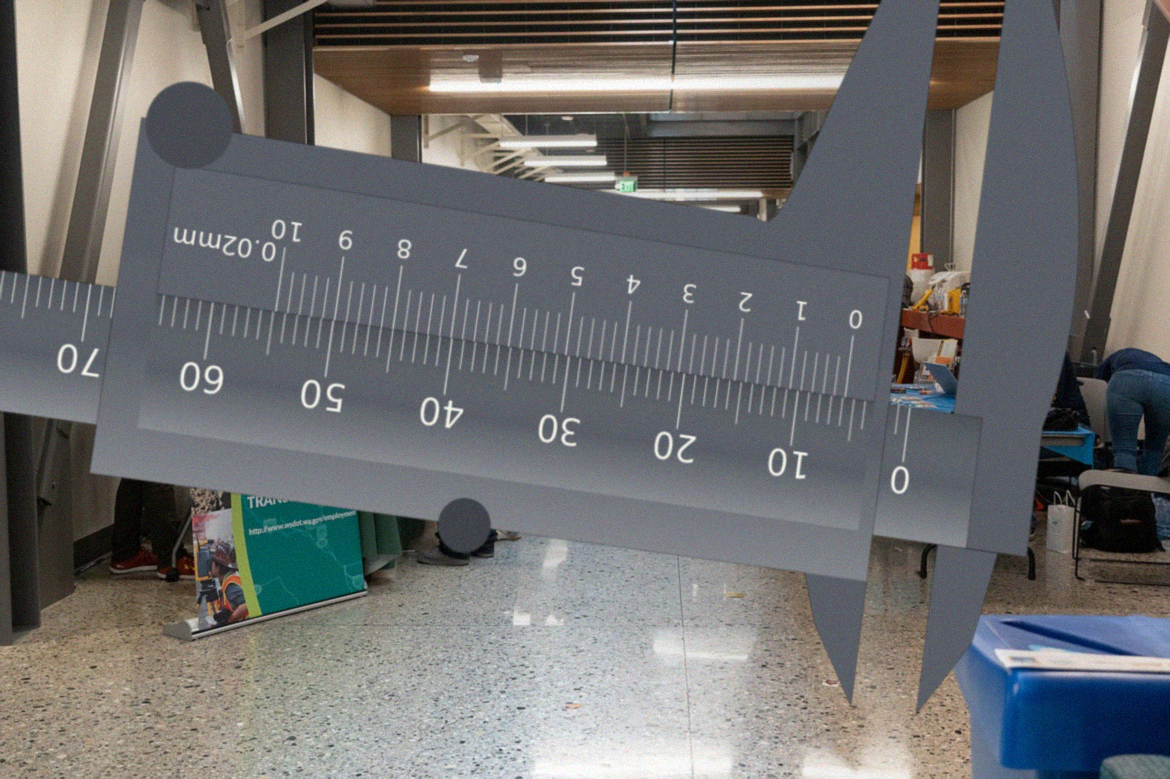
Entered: 5.8 mm
